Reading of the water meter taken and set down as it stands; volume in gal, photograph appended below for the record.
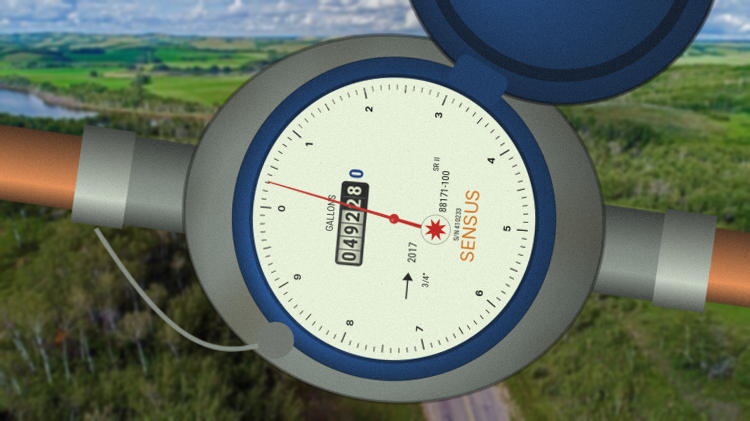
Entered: 492280.3 gal
